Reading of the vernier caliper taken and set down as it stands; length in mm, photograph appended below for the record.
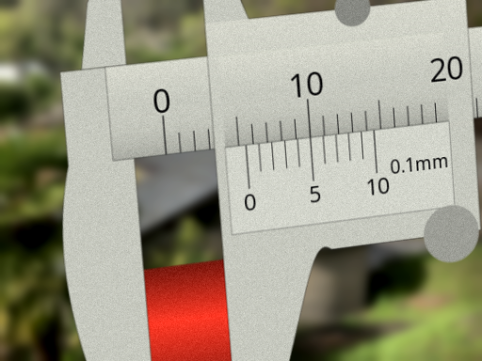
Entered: 5.5 mm
